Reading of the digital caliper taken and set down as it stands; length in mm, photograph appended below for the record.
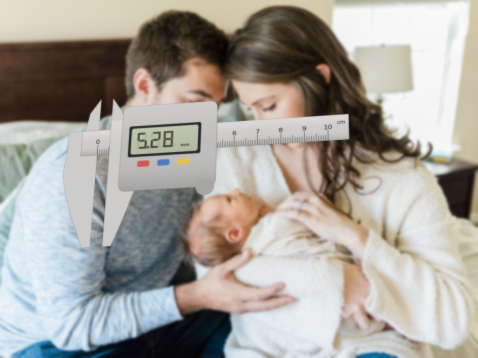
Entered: 5.28 mm
